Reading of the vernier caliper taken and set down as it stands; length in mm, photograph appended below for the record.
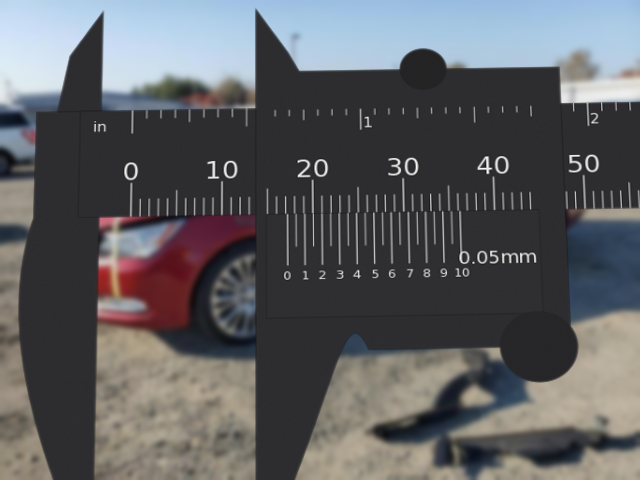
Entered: 17.2 mm
